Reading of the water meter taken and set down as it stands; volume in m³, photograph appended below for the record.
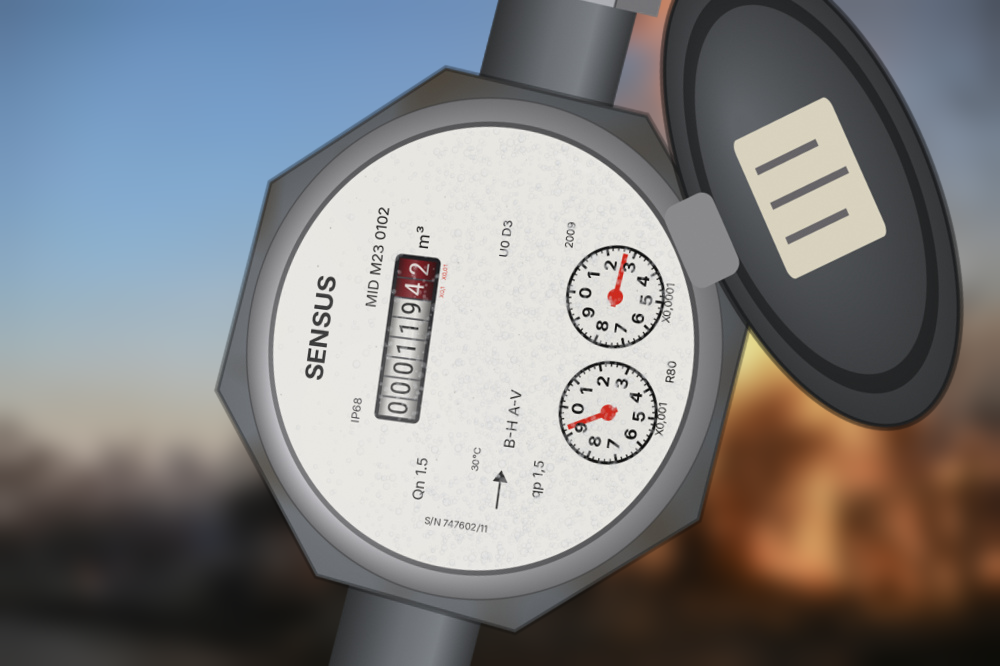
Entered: 119.4192 m³
